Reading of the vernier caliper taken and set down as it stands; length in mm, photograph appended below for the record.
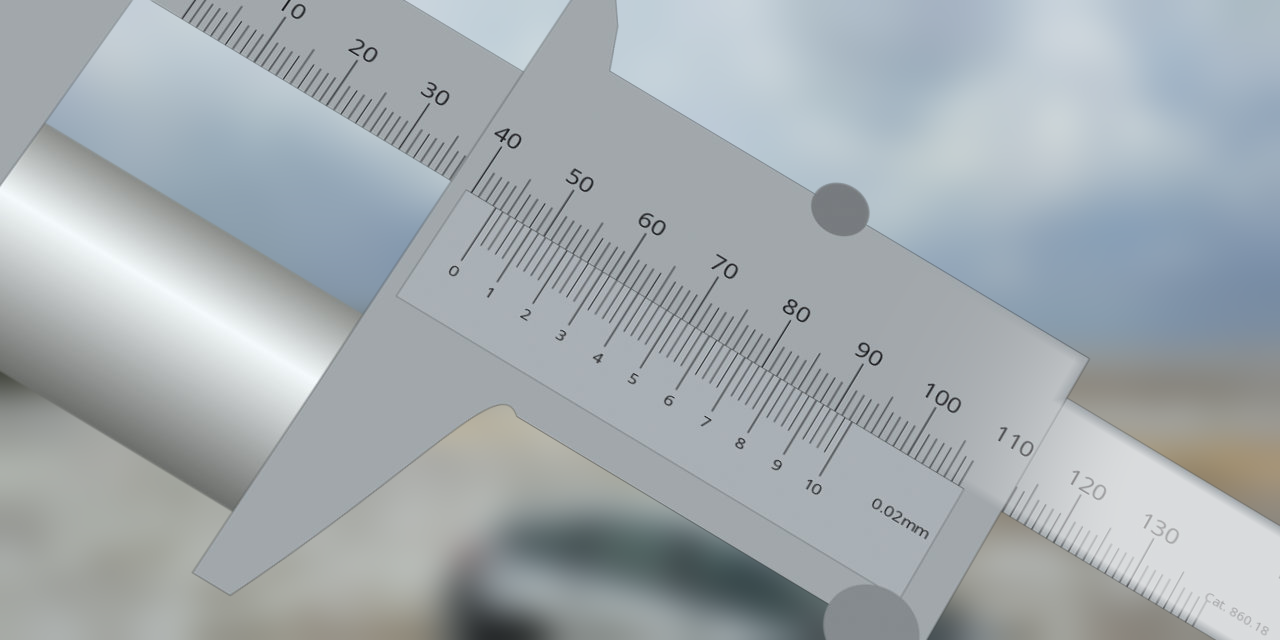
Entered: 43.4 mm
